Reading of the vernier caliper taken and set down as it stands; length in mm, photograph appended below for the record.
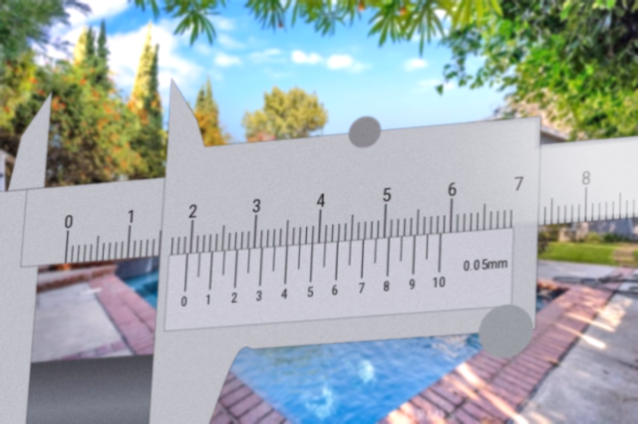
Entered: 19.5 mm
